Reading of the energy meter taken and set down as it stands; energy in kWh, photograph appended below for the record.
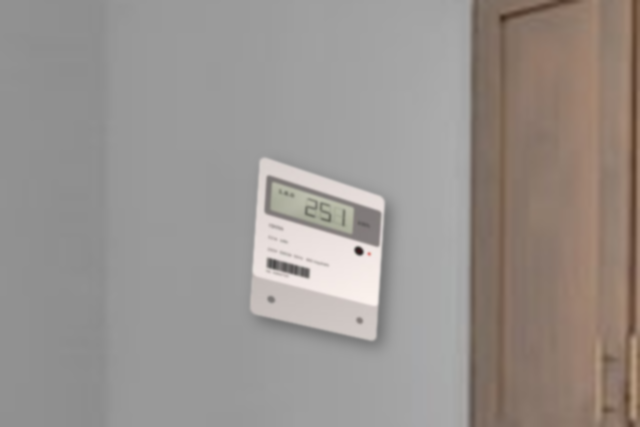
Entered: 251 kWh
